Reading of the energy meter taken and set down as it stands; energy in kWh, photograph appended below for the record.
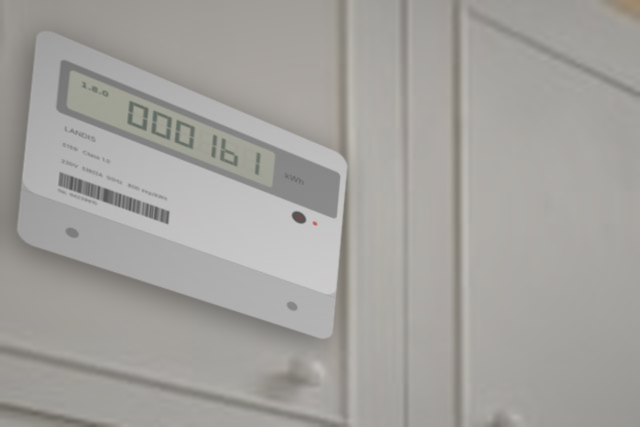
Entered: 161 kWh
